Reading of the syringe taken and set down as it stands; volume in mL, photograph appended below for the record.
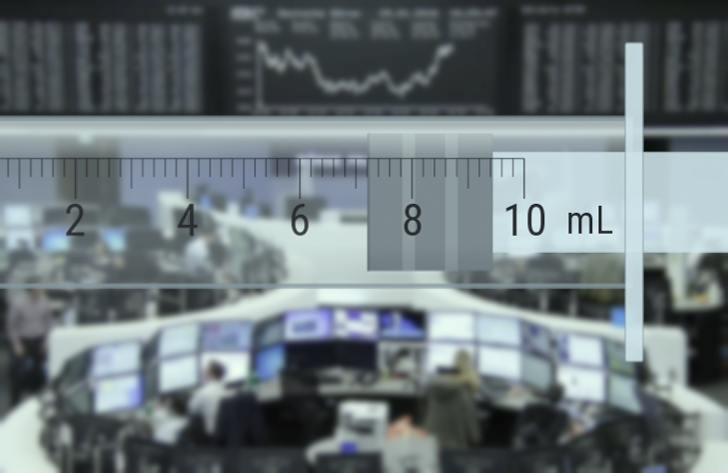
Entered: 7.2 mL
